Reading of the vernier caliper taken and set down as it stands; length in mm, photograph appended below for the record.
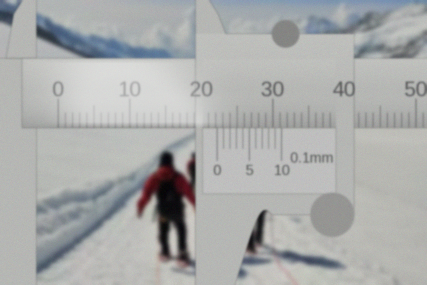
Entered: 22.2 mm
